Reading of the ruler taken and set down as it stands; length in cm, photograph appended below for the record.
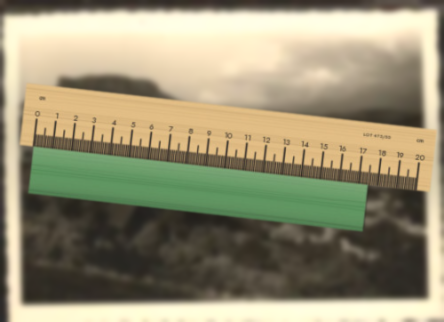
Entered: 17.5 cm
